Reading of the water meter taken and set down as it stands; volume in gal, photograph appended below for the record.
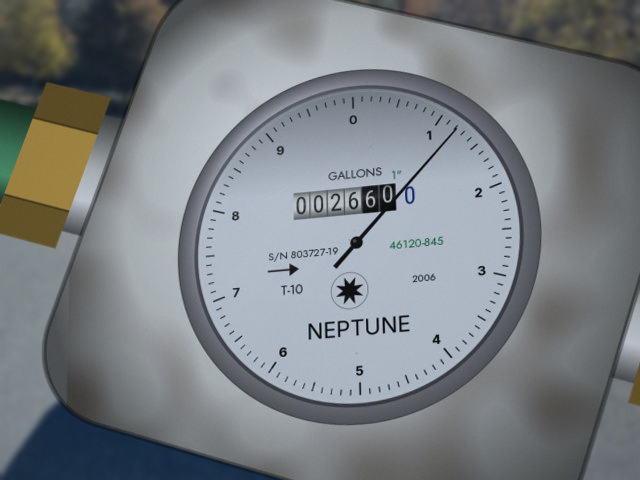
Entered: 26601.2 gal
